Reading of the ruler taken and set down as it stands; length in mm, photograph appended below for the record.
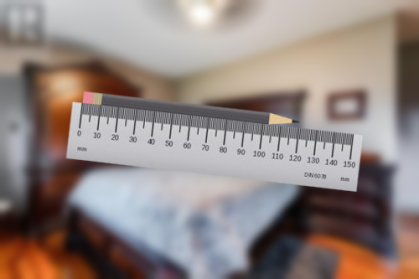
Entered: 120 mm
